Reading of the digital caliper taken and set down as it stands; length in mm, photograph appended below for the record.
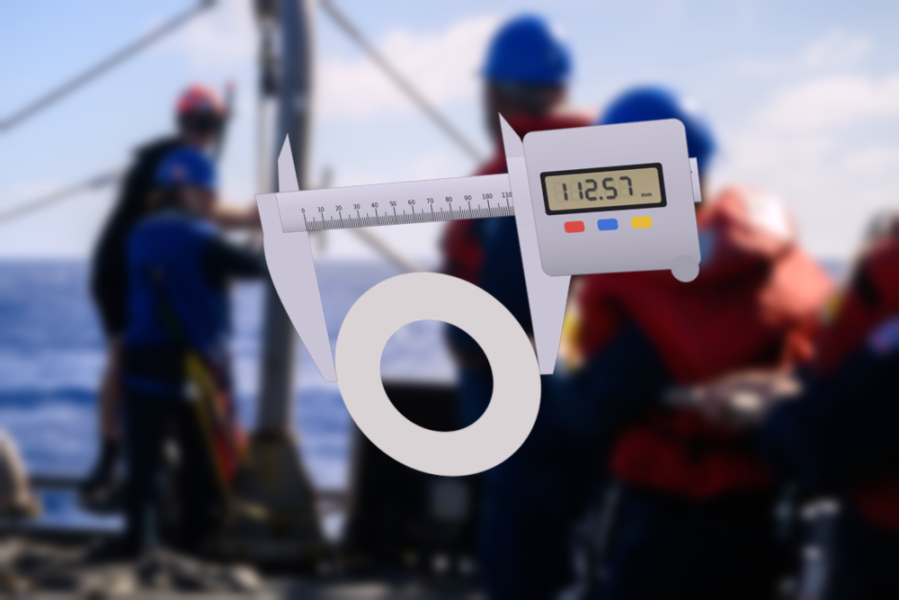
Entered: 112.57 mm
